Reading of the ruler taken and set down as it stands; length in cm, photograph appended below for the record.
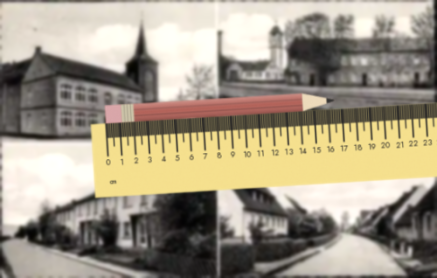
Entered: 16.5 cm
